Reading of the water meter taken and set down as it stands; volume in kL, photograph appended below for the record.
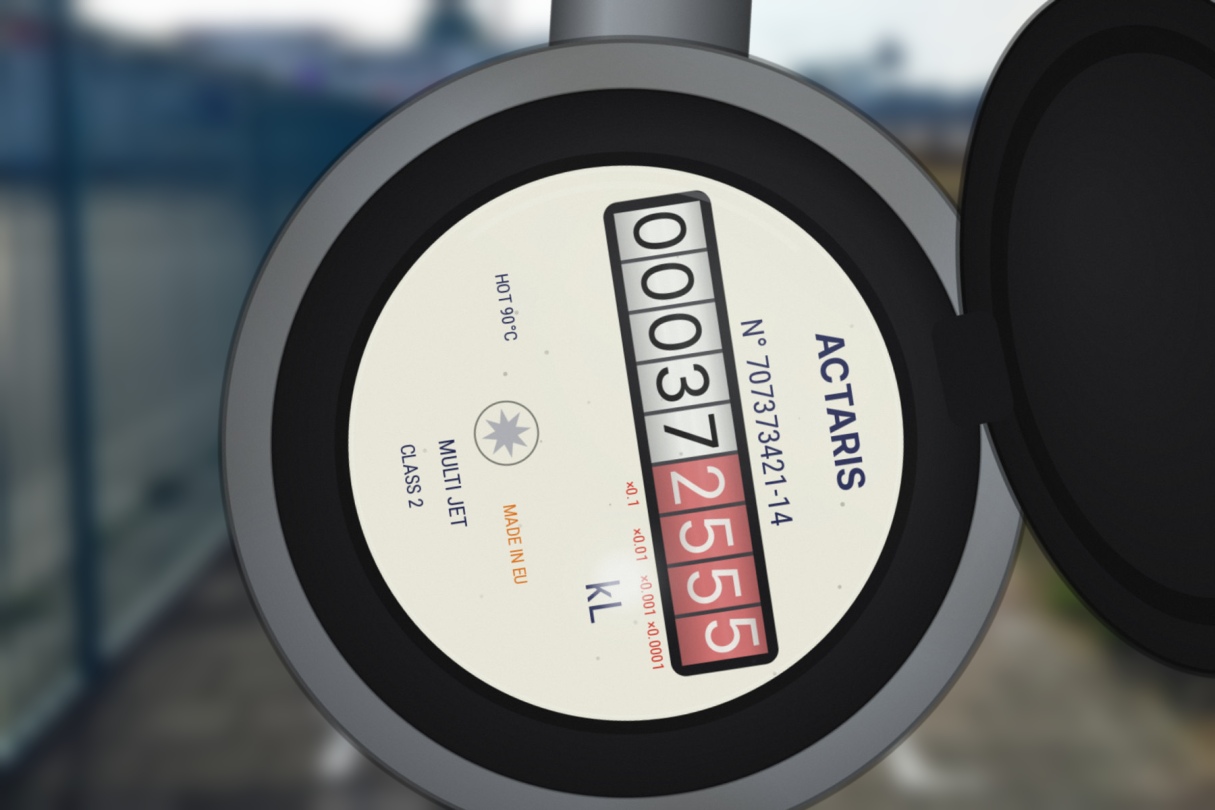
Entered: 37.2555 kL
